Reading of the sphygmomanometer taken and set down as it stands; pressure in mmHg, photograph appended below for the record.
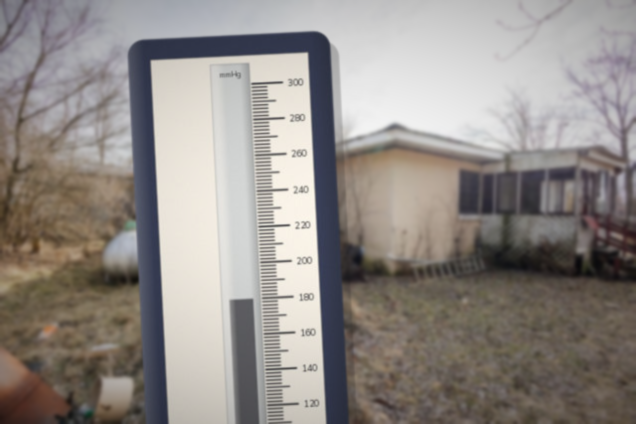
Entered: 180 mmHg
